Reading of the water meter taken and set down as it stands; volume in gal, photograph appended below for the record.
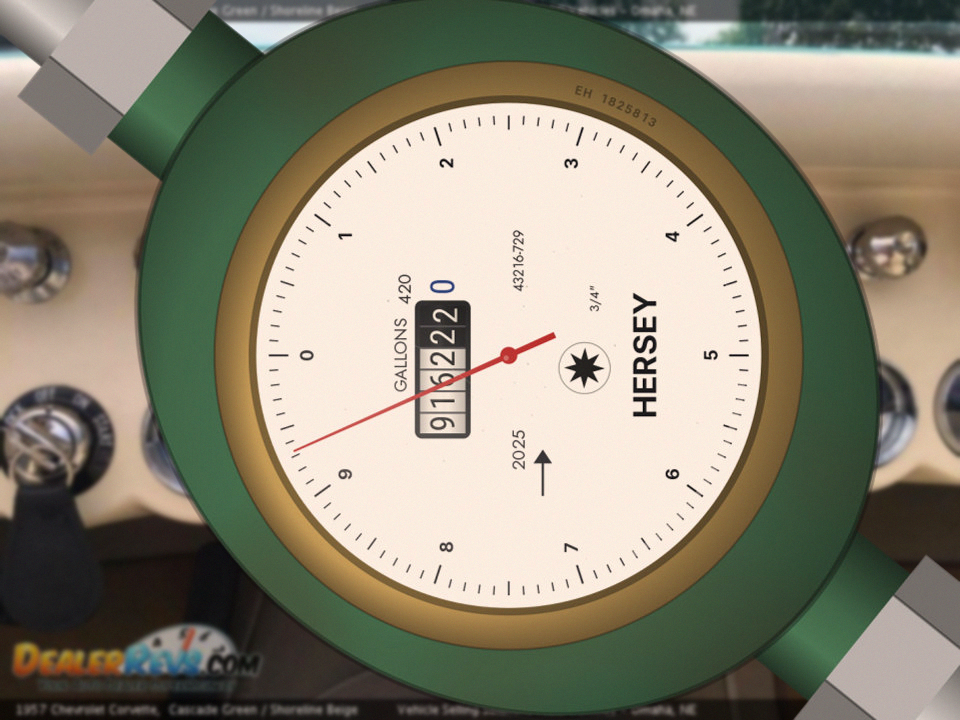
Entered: 9162219.3 gal
